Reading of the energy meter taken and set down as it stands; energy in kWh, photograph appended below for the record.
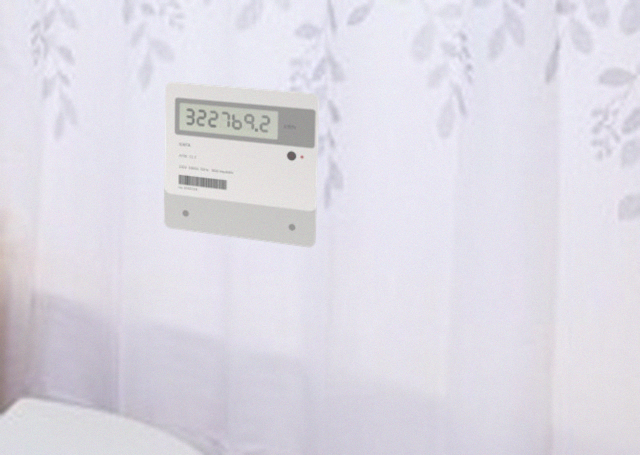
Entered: 322769.2 kWh
